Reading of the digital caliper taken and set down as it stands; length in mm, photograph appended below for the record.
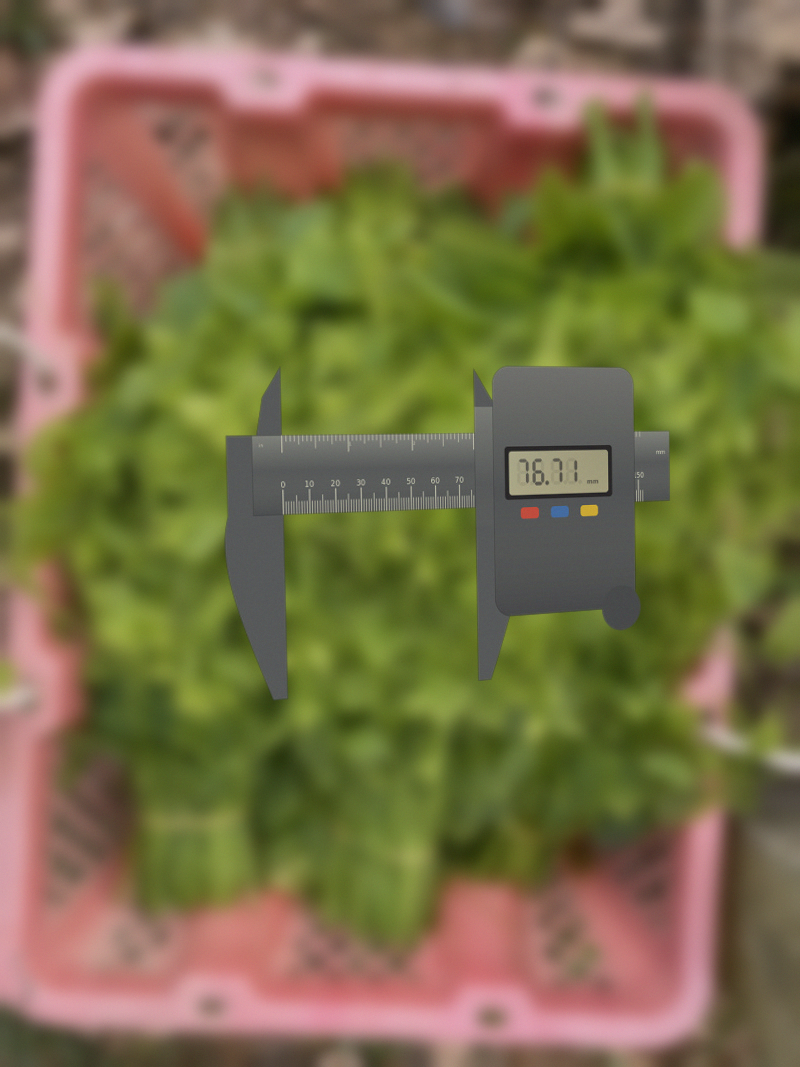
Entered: 76.71 mm
